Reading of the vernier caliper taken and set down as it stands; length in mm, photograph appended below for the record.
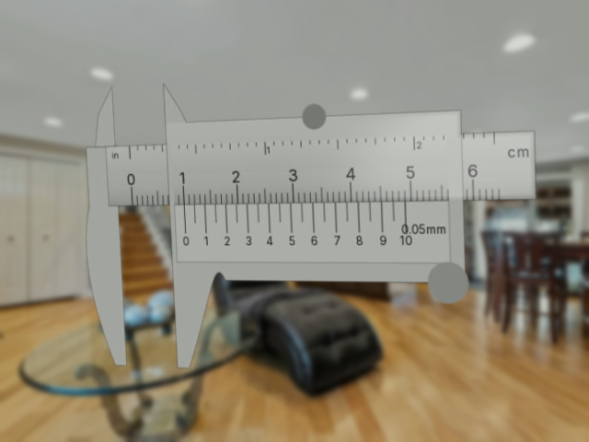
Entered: 10.0 mm
